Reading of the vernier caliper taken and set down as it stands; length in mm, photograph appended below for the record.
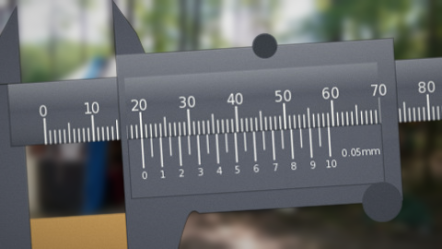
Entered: 20.0 mm
